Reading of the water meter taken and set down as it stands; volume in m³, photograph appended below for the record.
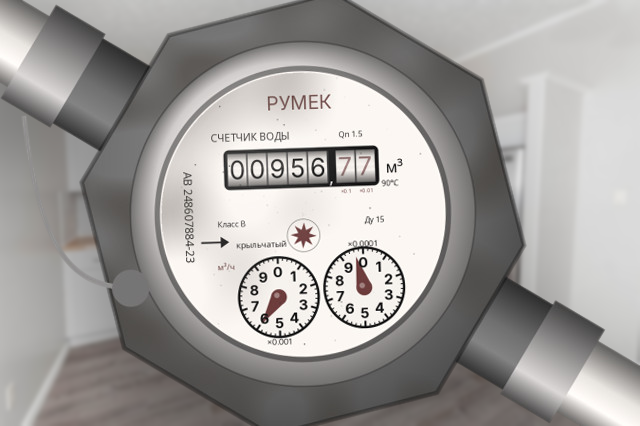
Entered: 956.7759 m³
